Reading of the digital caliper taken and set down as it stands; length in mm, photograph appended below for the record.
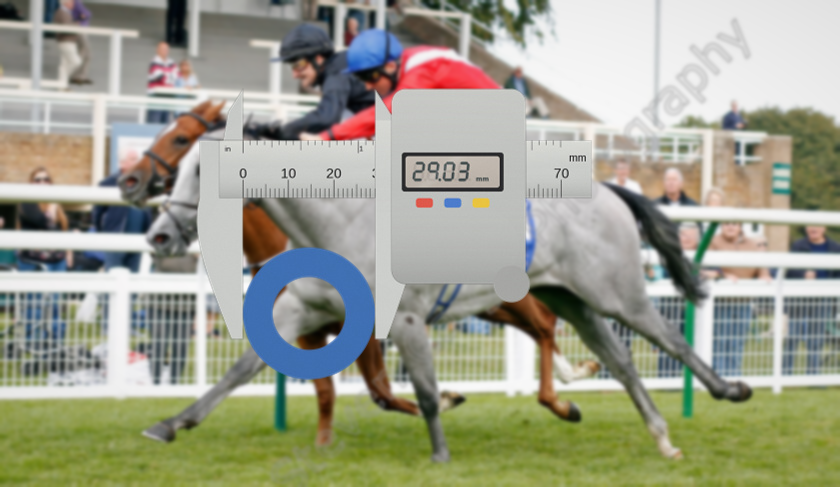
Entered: 29.03 mm
